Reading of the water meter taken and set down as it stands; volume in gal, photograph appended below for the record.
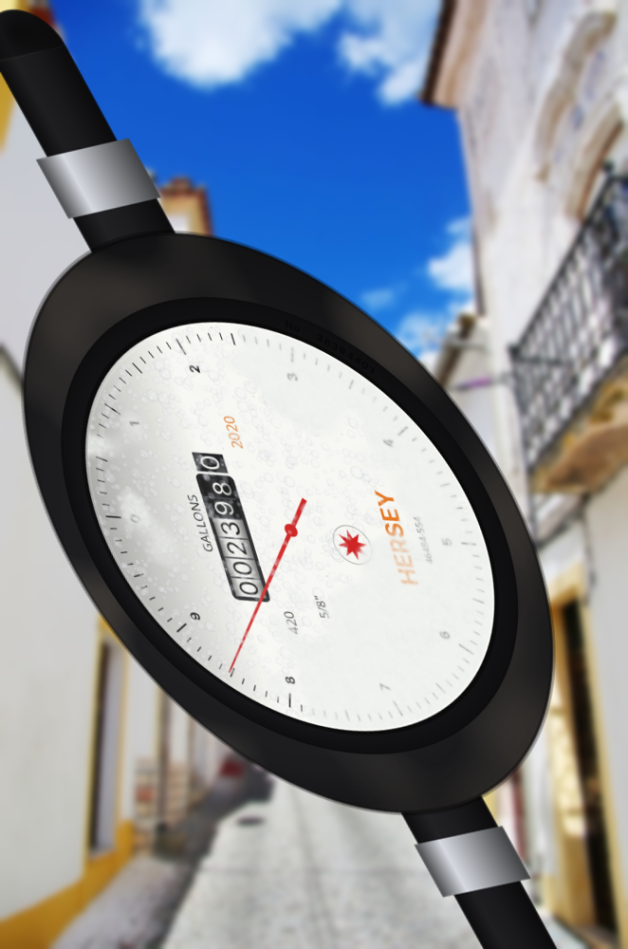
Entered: 23978.5 gal
